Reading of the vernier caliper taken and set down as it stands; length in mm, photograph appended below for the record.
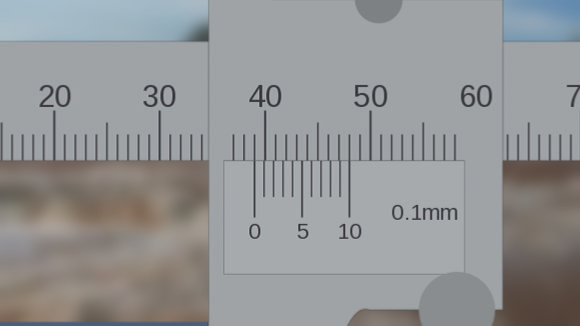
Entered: 39.0 mm
